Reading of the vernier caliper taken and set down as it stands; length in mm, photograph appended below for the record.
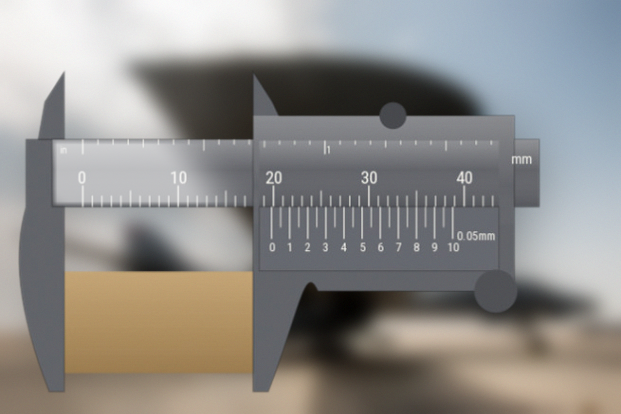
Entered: 19.8 mm
